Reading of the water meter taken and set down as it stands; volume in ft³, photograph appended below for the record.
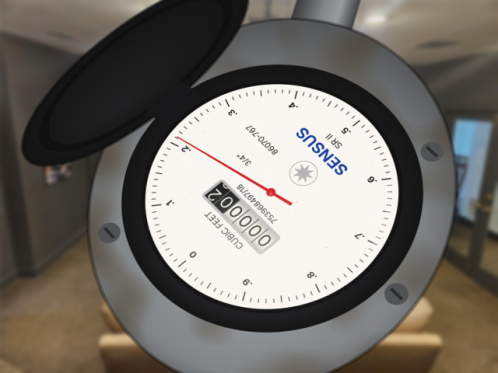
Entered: 2.21 ft³
